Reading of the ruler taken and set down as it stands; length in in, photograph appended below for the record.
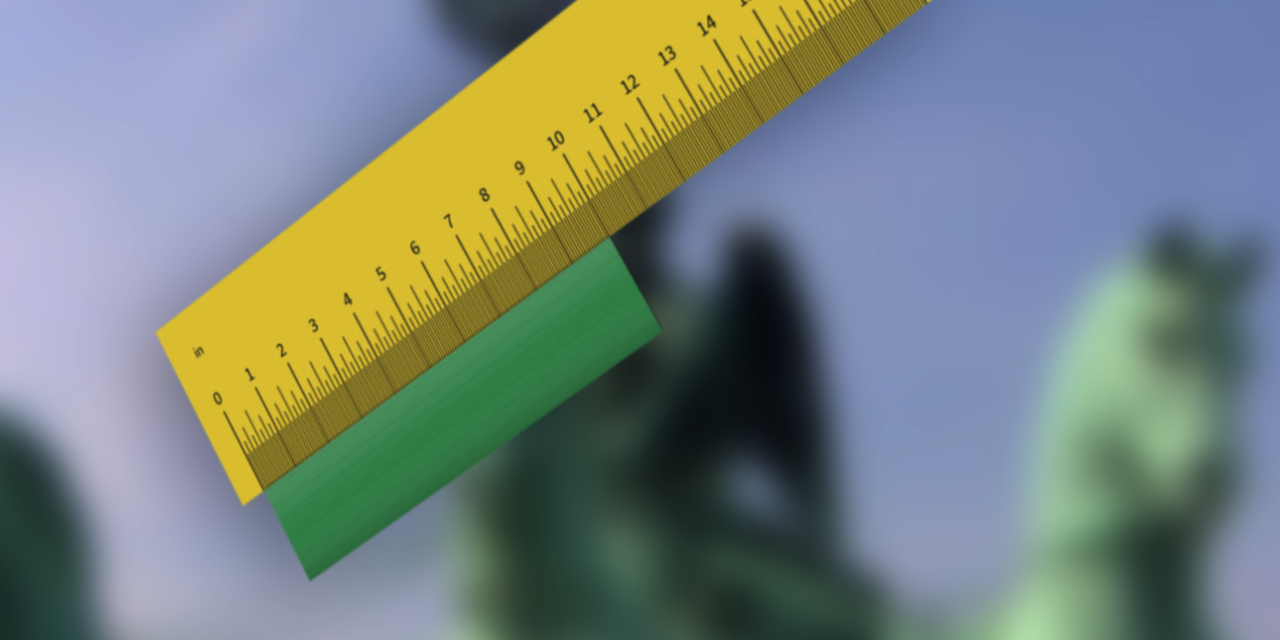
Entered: 10 in
